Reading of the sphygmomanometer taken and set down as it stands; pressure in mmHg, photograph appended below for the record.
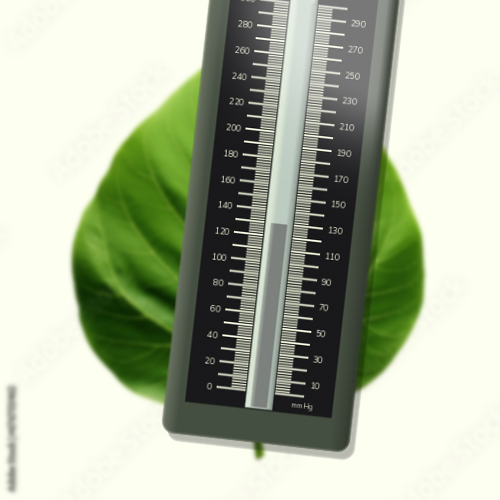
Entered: 130 mmHg
